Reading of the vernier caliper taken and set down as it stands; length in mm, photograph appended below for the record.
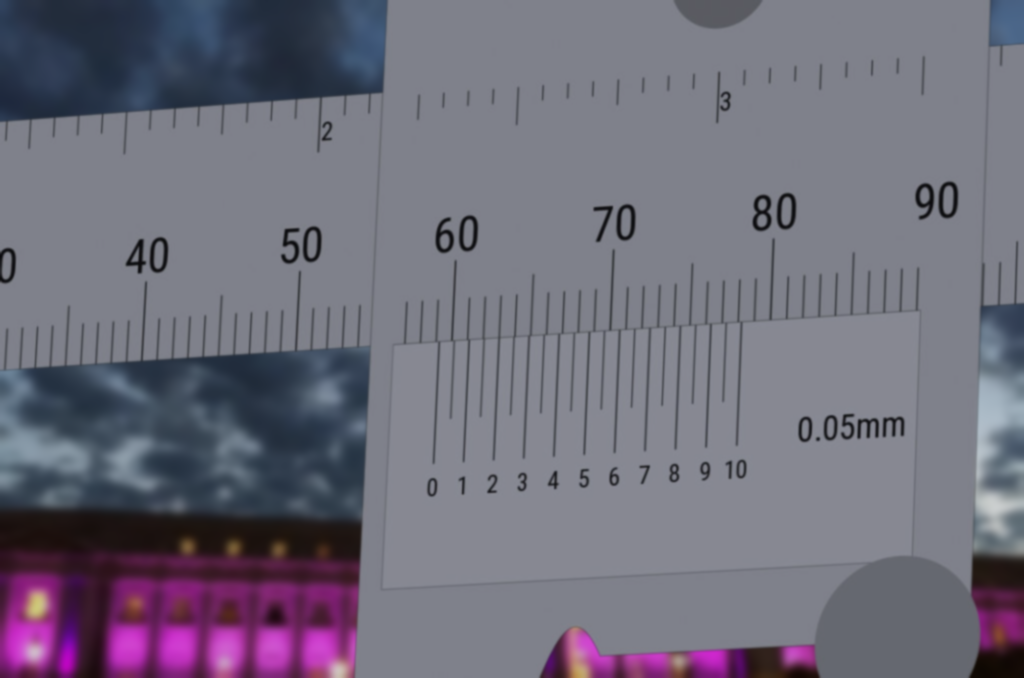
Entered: 59.2 mm
